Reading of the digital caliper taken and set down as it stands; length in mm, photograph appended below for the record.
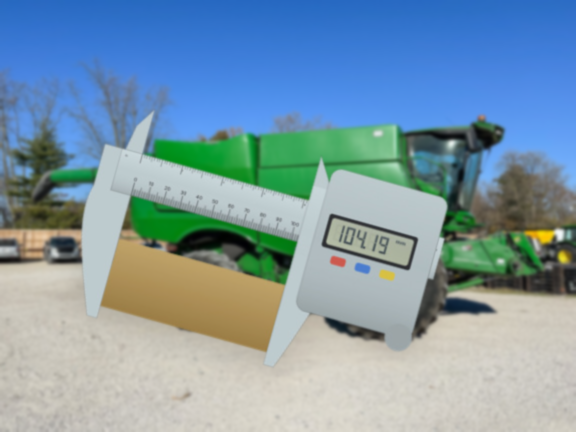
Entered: 104.19 mm
